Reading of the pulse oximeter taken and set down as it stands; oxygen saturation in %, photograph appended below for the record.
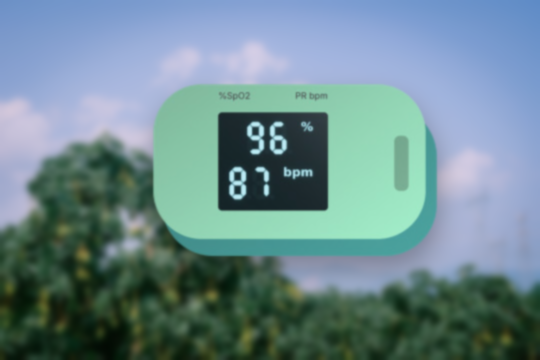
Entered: 96 %
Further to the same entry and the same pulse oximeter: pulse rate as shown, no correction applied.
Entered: 87 bpm
